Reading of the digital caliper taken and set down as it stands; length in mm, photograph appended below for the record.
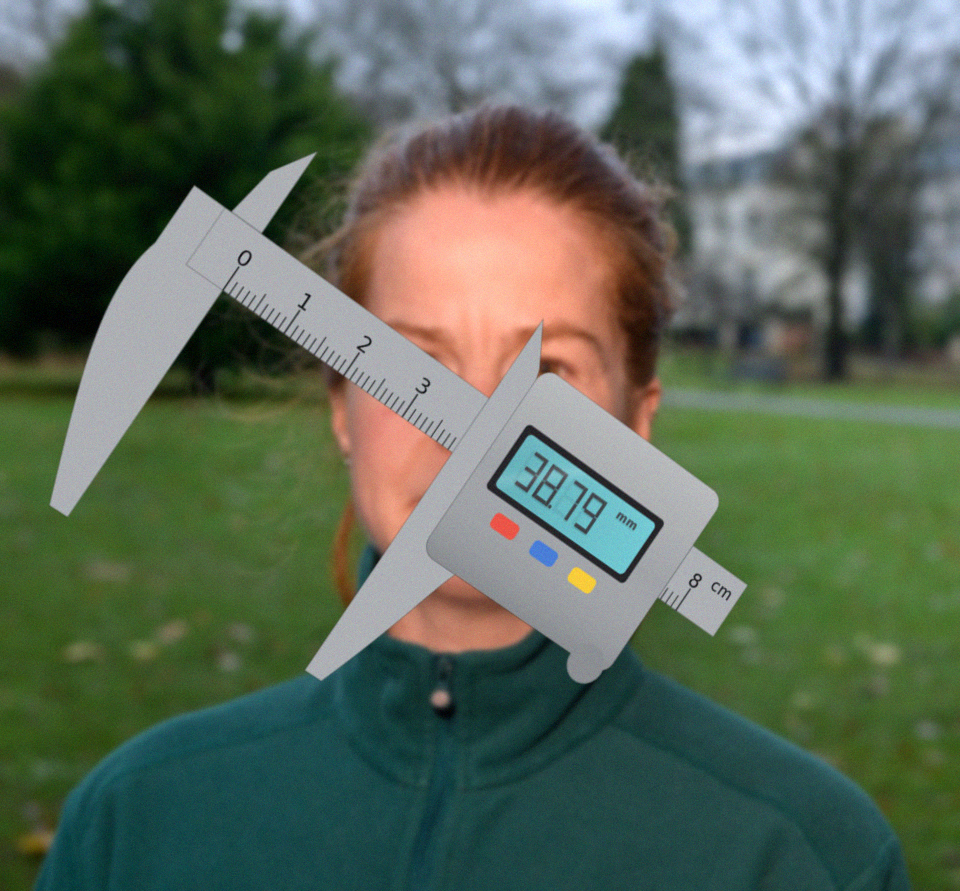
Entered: 38.79 mm
